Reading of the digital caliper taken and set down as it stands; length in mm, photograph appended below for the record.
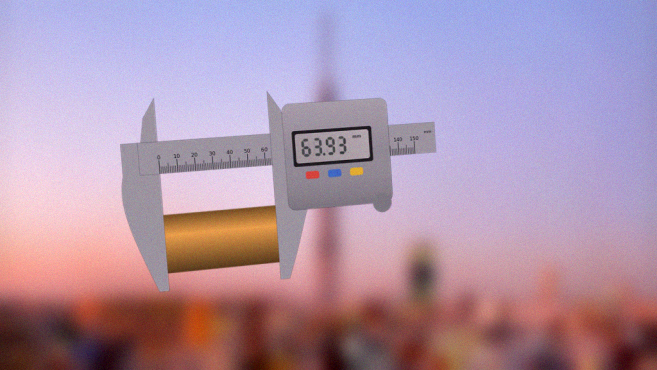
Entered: 63.93 mm
